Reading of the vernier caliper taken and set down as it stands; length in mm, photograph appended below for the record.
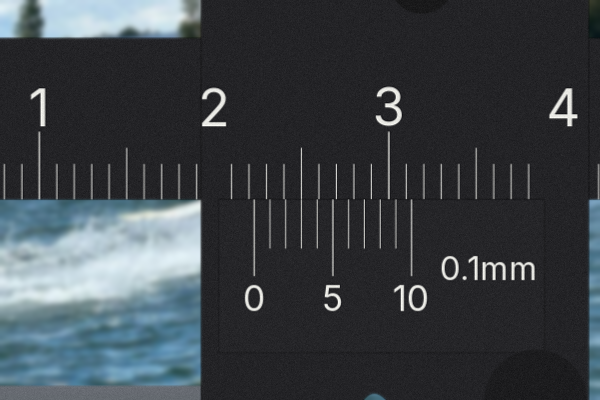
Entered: 22.3 mm
